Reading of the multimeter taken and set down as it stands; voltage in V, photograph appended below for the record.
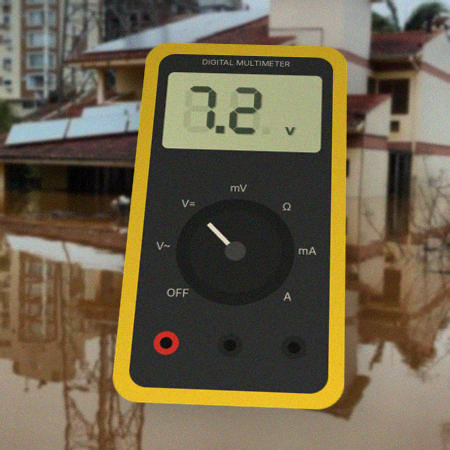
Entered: 7.2 V
